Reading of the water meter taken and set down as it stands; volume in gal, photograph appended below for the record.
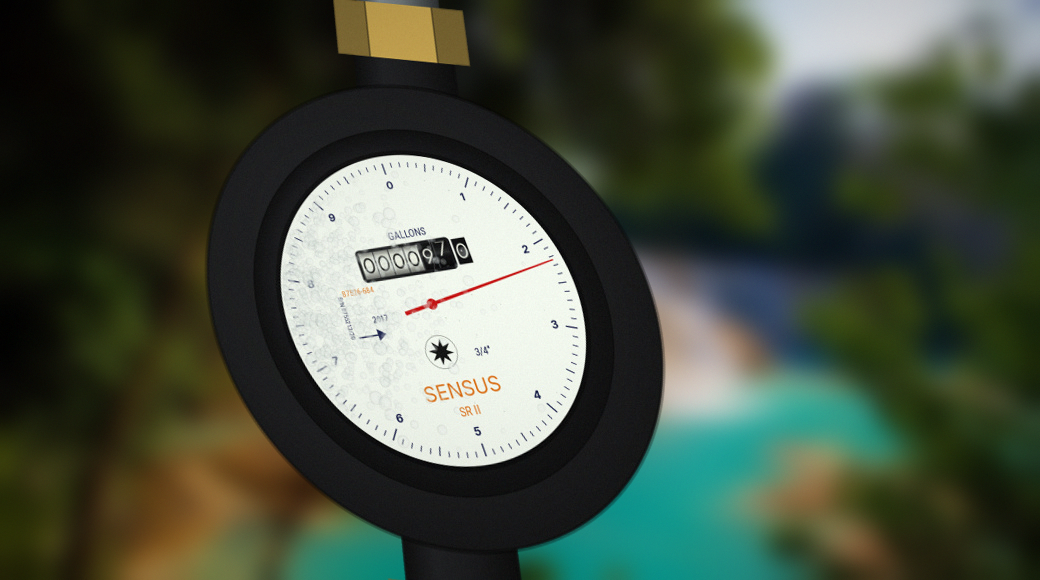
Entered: 972.2 gal
